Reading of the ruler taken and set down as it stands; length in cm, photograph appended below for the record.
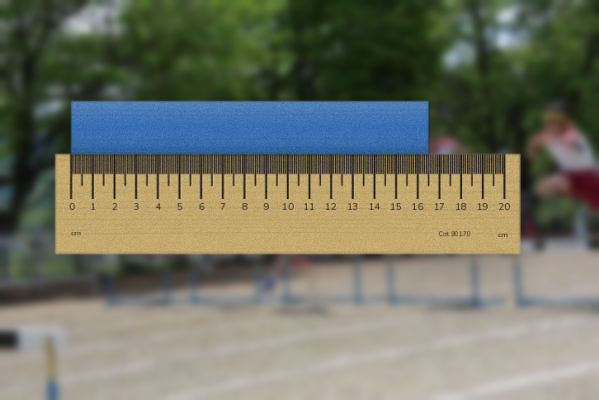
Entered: 16.5 cm
